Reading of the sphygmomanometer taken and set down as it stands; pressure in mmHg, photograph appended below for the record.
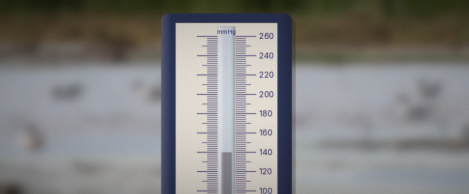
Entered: 140 mmHg
